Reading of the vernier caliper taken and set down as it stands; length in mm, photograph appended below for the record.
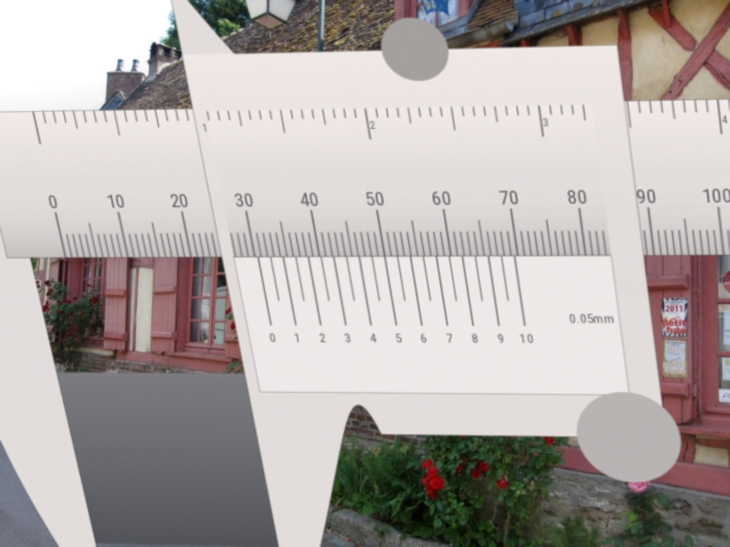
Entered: 30.5 mm
